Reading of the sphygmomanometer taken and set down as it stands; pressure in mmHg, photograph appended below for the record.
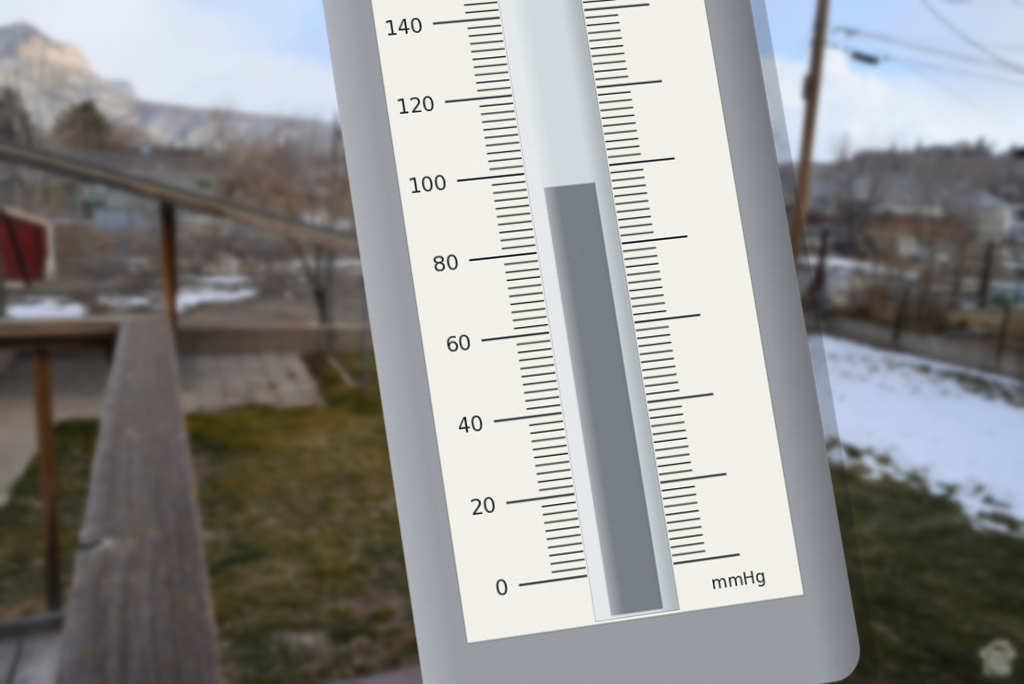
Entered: 96 mmHg
